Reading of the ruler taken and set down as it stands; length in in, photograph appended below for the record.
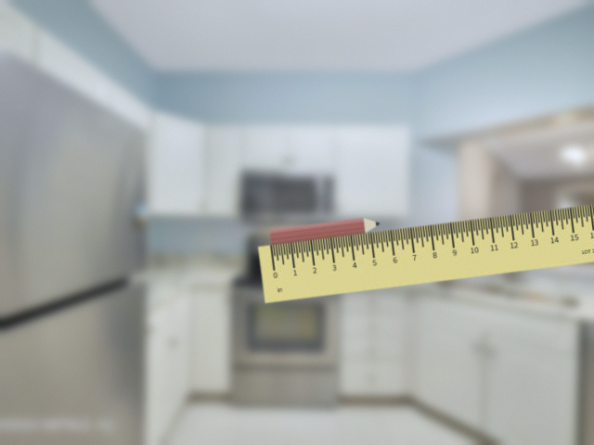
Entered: 5.5 in
